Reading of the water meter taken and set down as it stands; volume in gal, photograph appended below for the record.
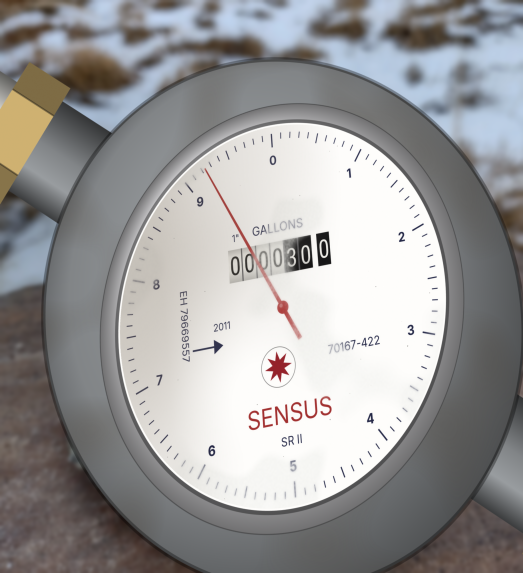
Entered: 299.2 gal
